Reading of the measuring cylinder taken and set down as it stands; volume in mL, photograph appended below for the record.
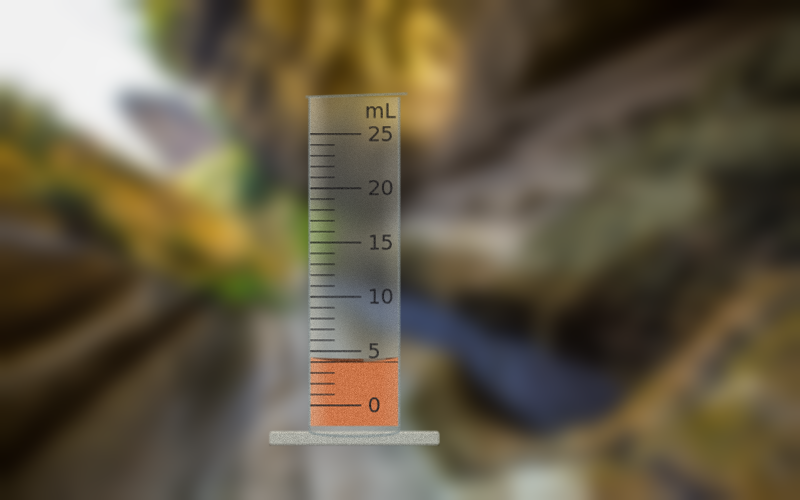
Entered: 4 mL
